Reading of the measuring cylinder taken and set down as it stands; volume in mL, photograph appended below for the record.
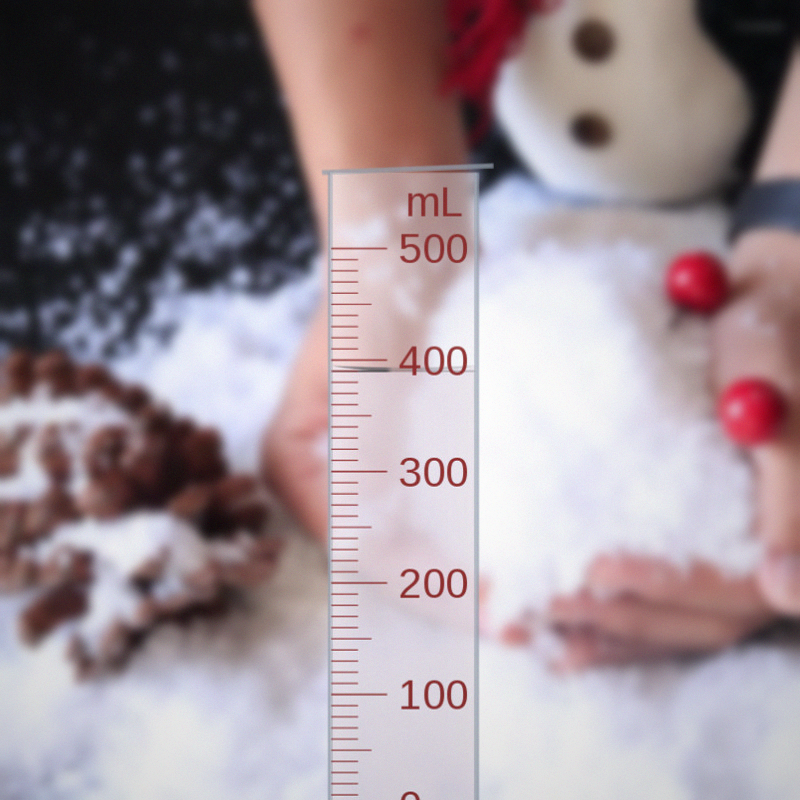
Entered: 390 mL
